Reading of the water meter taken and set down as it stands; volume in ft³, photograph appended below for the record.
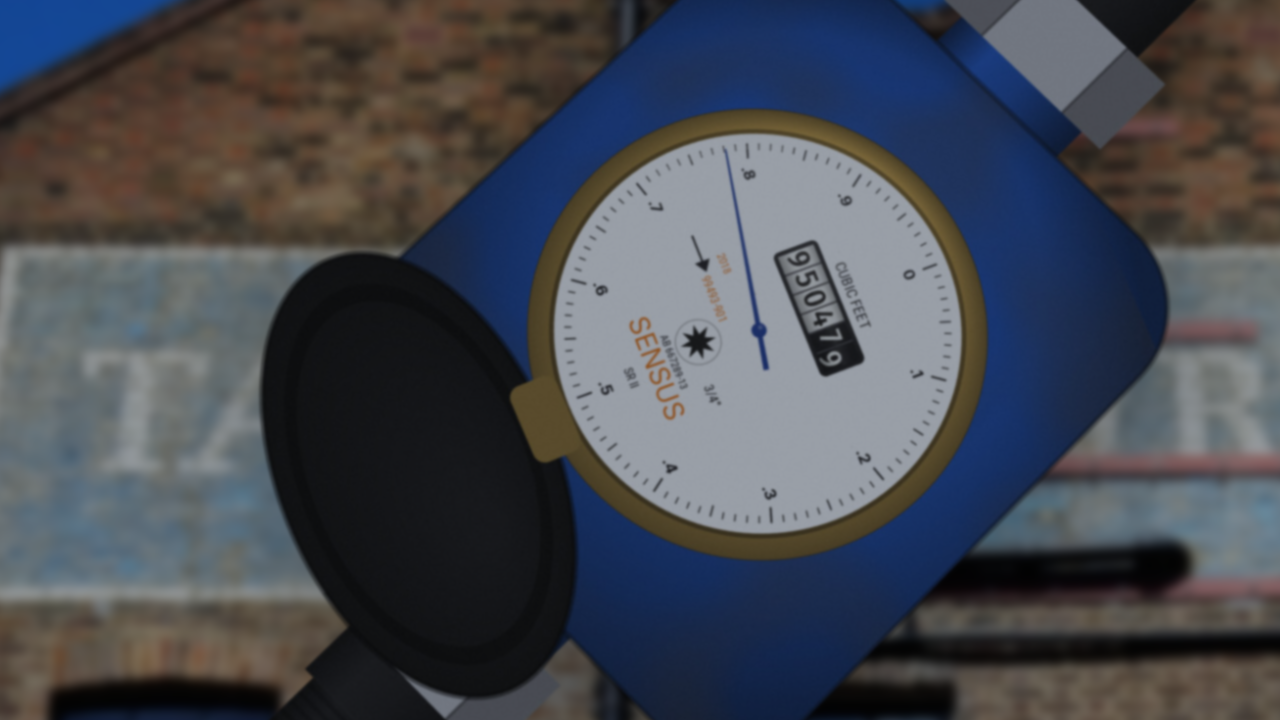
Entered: 950478.78 ft³
